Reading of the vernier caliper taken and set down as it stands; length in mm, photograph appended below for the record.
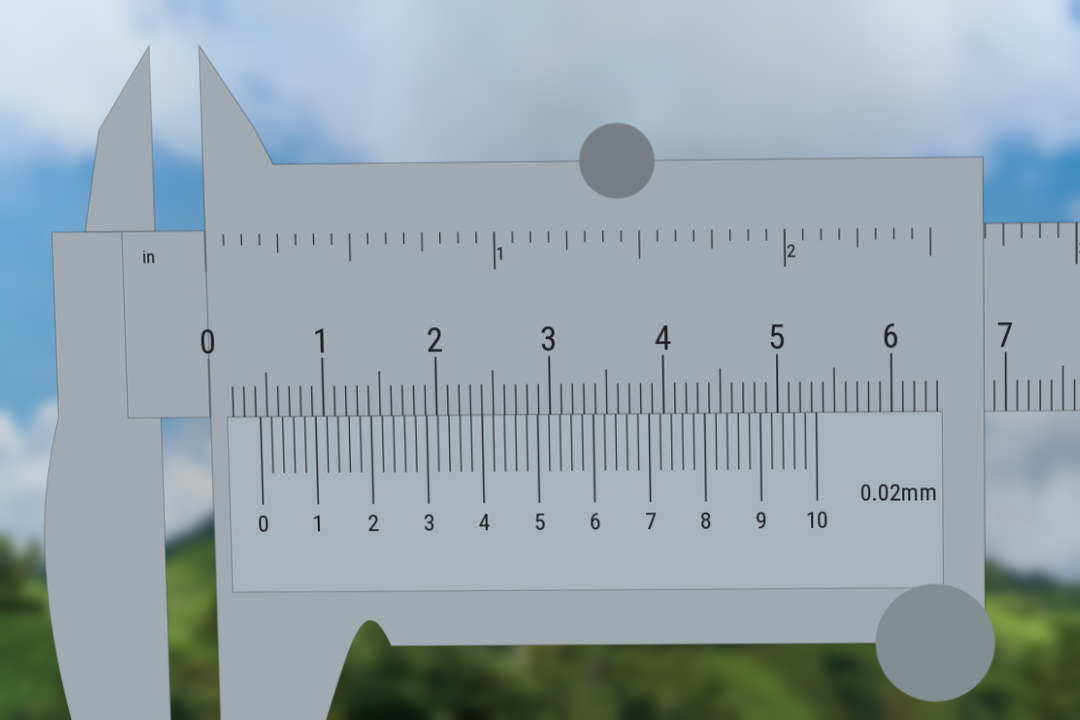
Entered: 4.4 mm
